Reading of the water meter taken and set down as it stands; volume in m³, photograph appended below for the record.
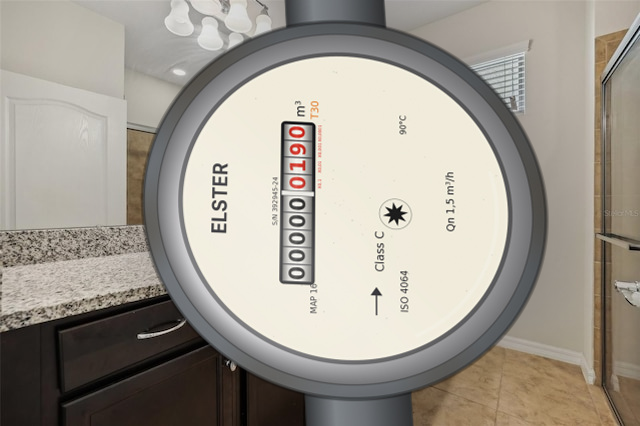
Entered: 0.0190 m³
